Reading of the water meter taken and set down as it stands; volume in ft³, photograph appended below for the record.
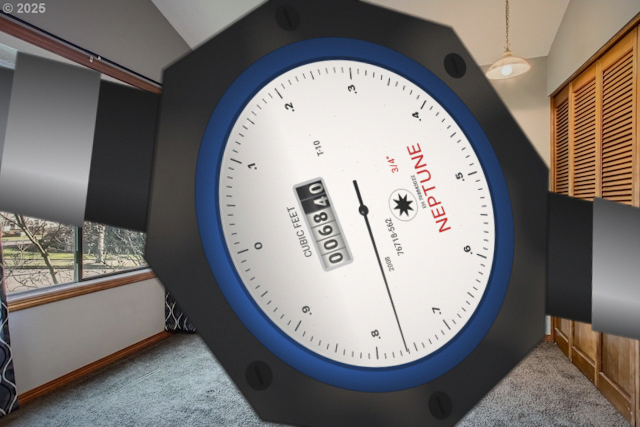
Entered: 6839.76 ft³
